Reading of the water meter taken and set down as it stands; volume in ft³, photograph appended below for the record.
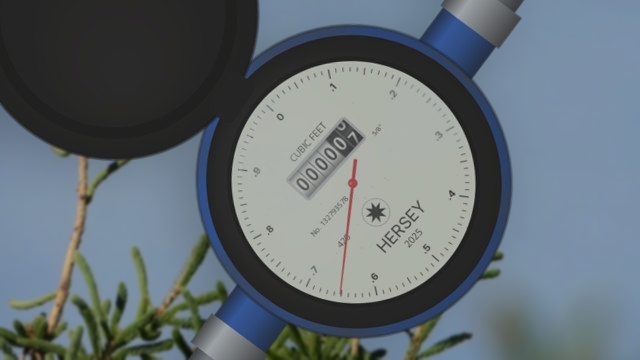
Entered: 6.65 ft³
